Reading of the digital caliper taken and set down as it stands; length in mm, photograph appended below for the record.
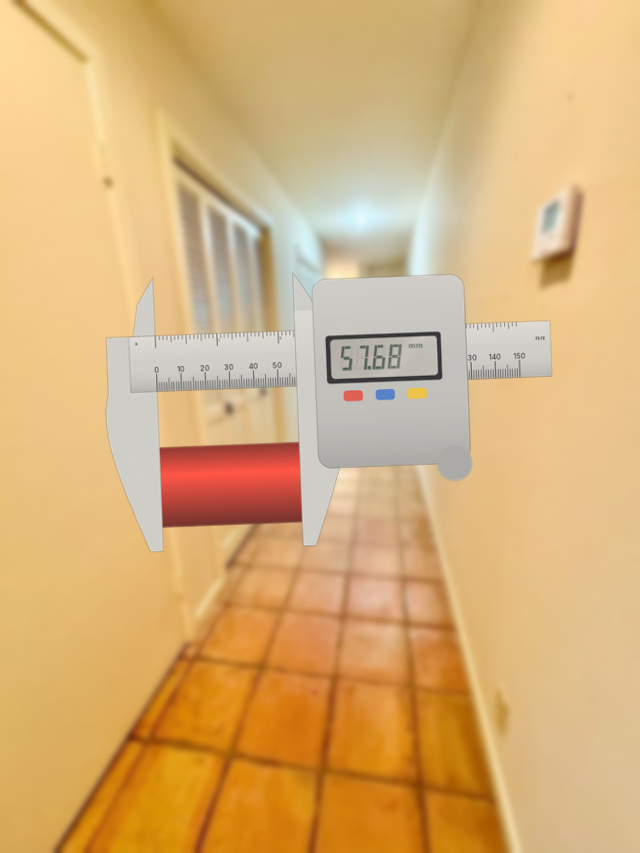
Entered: 57.68 mm
